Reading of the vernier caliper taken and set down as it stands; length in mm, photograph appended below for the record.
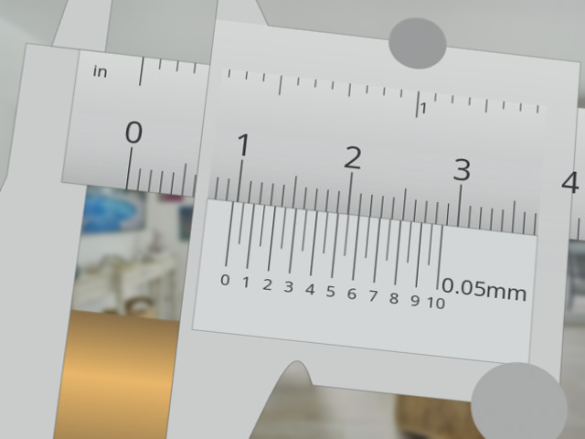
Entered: 9.6 mm
